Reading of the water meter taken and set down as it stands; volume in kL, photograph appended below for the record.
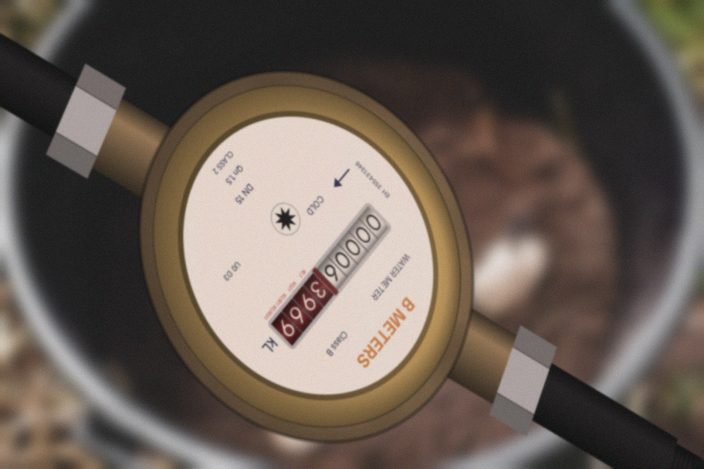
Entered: 6.3969 kL
